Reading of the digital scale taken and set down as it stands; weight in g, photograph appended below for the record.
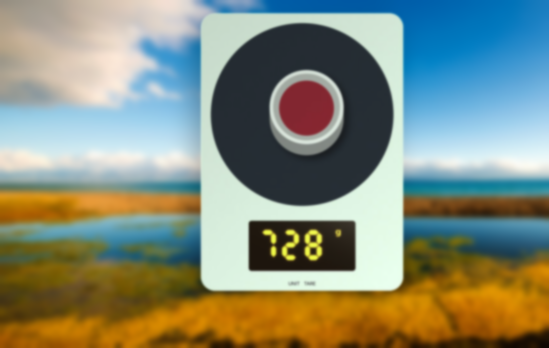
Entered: 728 g
